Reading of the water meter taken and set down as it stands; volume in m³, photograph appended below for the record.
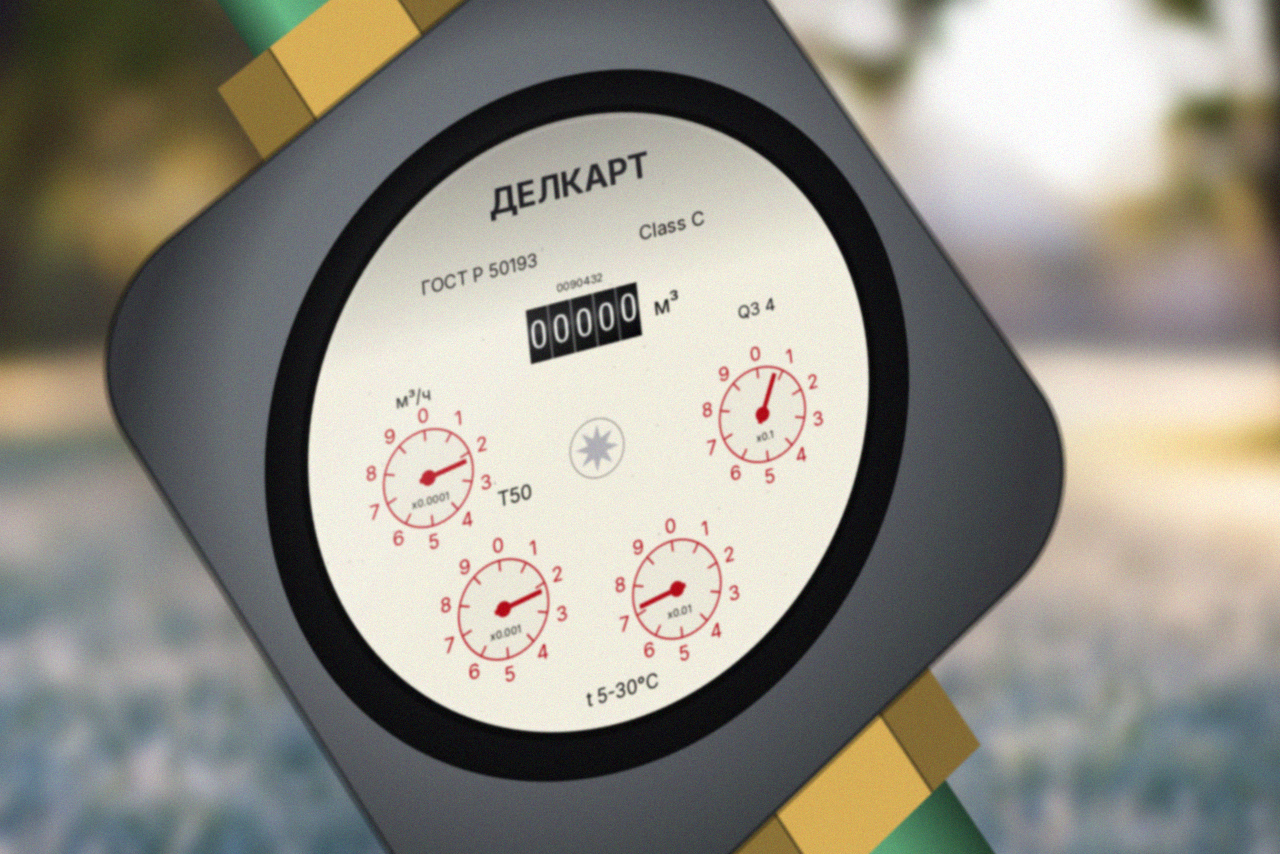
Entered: 0.0722 m³
